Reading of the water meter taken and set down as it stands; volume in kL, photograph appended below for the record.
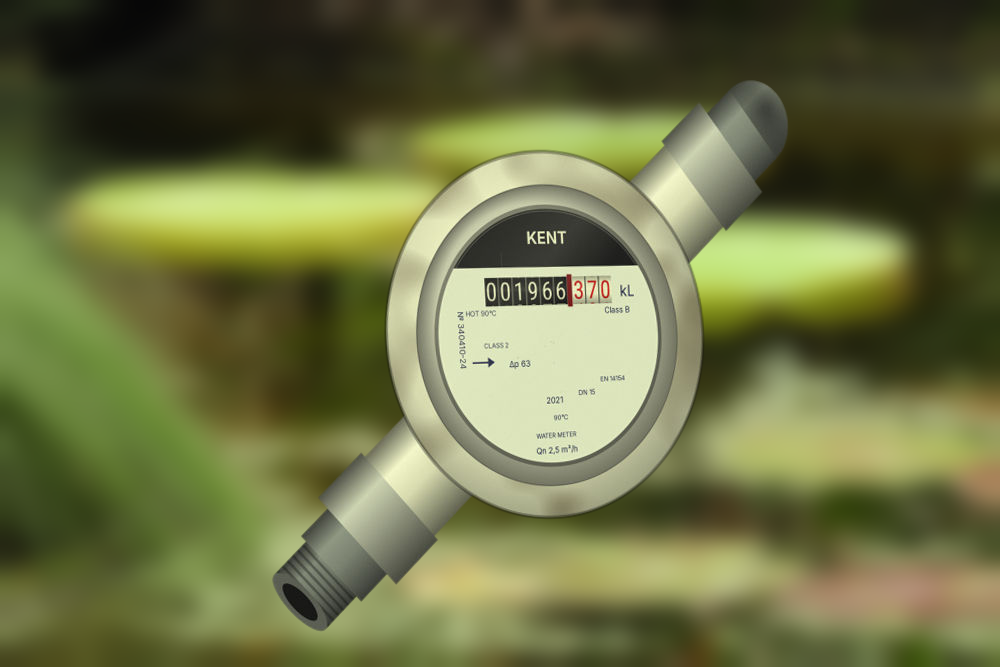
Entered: 1966.370 kL
